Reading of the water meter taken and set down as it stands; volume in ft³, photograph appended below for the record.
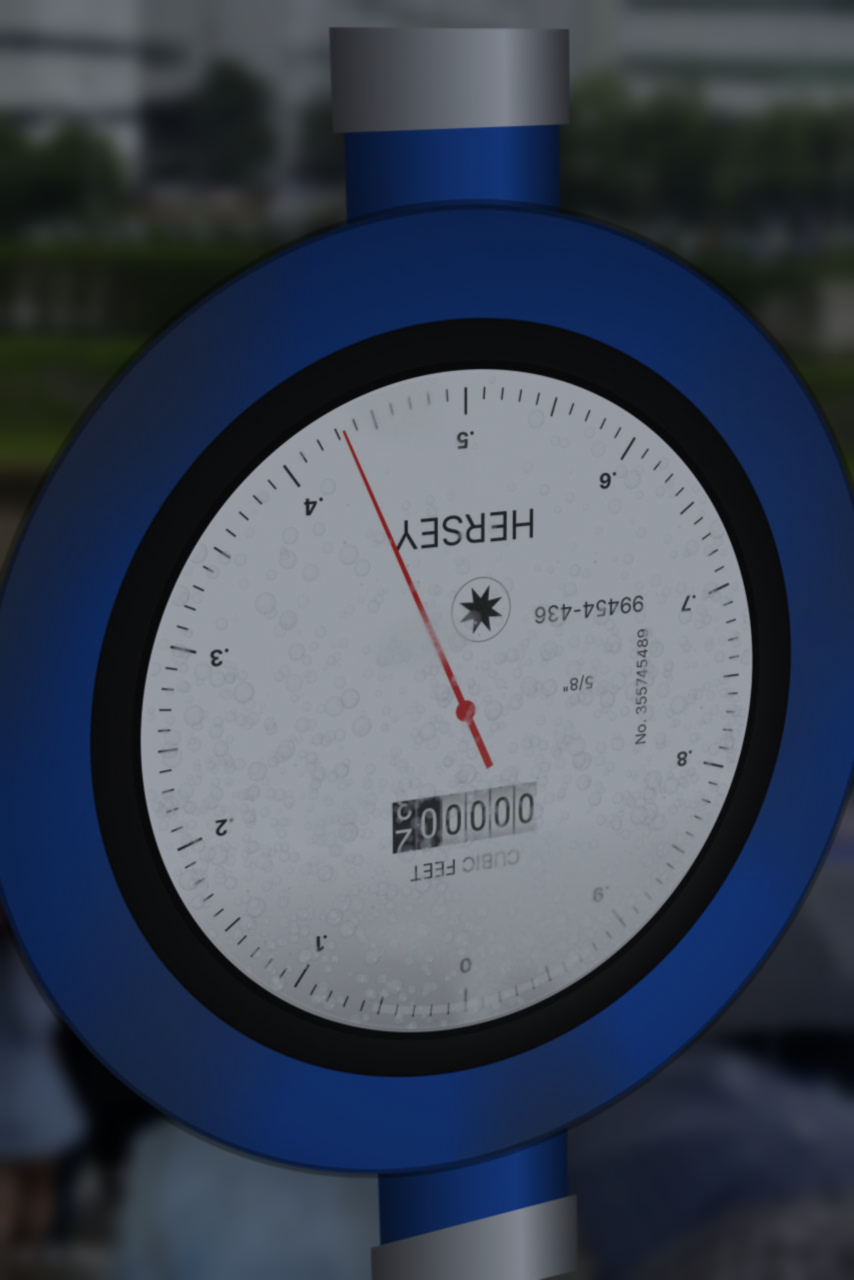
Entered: 2.43 ft³
